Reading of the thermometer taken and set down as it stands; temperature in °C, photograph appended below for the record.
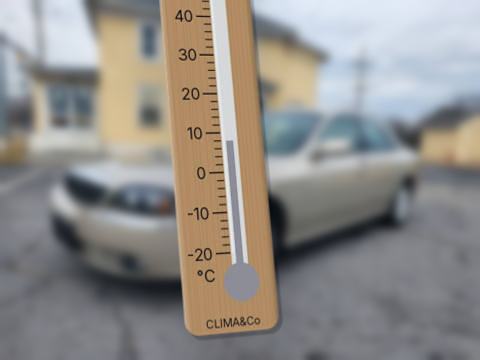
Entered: 8 °C
